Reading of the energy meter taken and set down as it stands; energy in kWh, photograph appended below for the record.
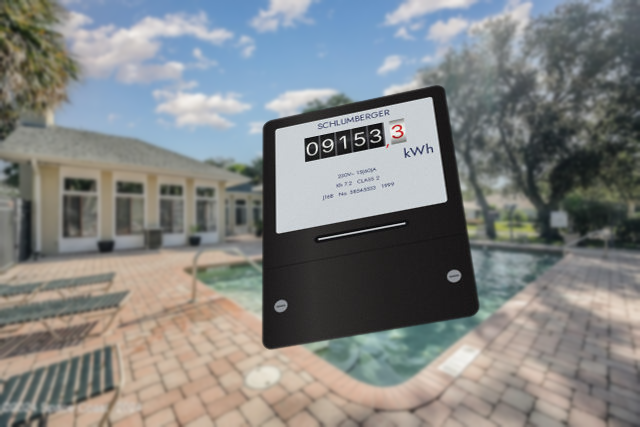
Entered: 9153.3 kWh
